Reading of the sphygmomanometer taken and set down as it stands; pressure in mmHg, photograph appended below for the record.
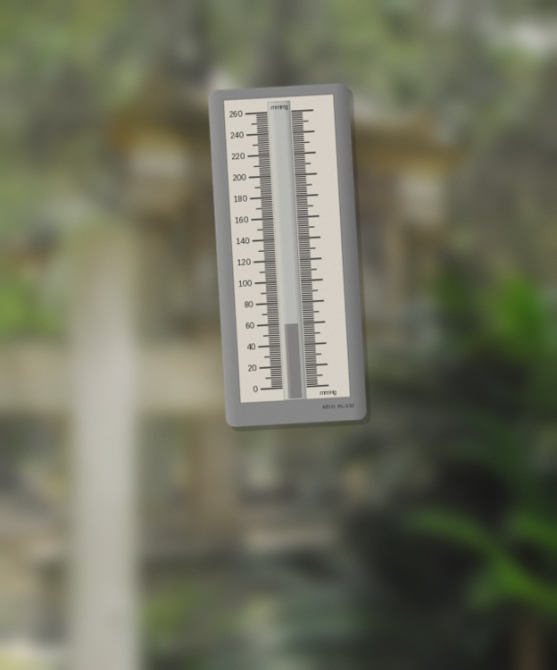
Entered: 60 mmHg
